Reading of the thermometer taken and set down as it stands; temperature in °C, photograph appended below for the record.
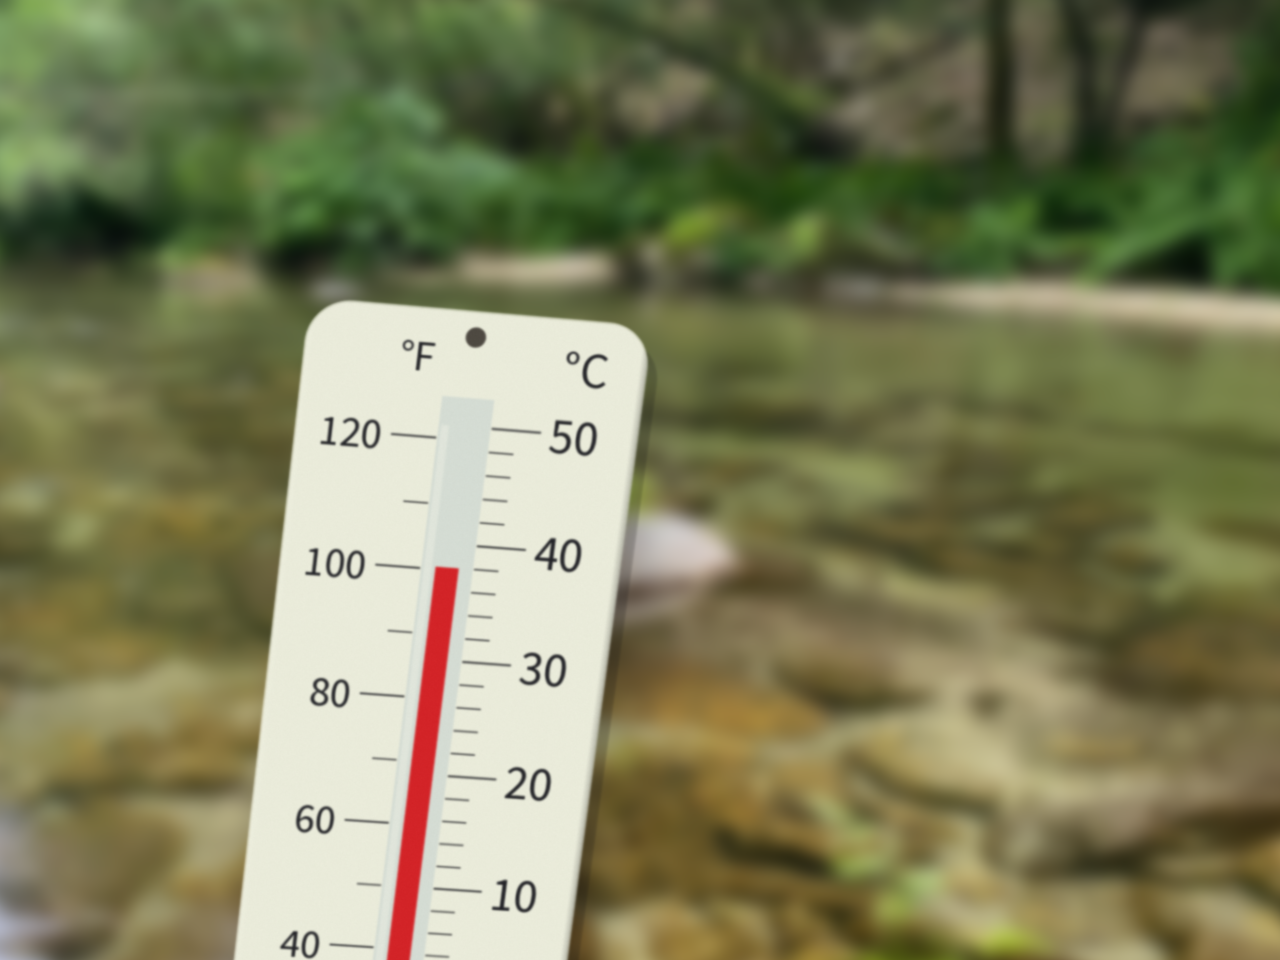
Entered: 38 °C
